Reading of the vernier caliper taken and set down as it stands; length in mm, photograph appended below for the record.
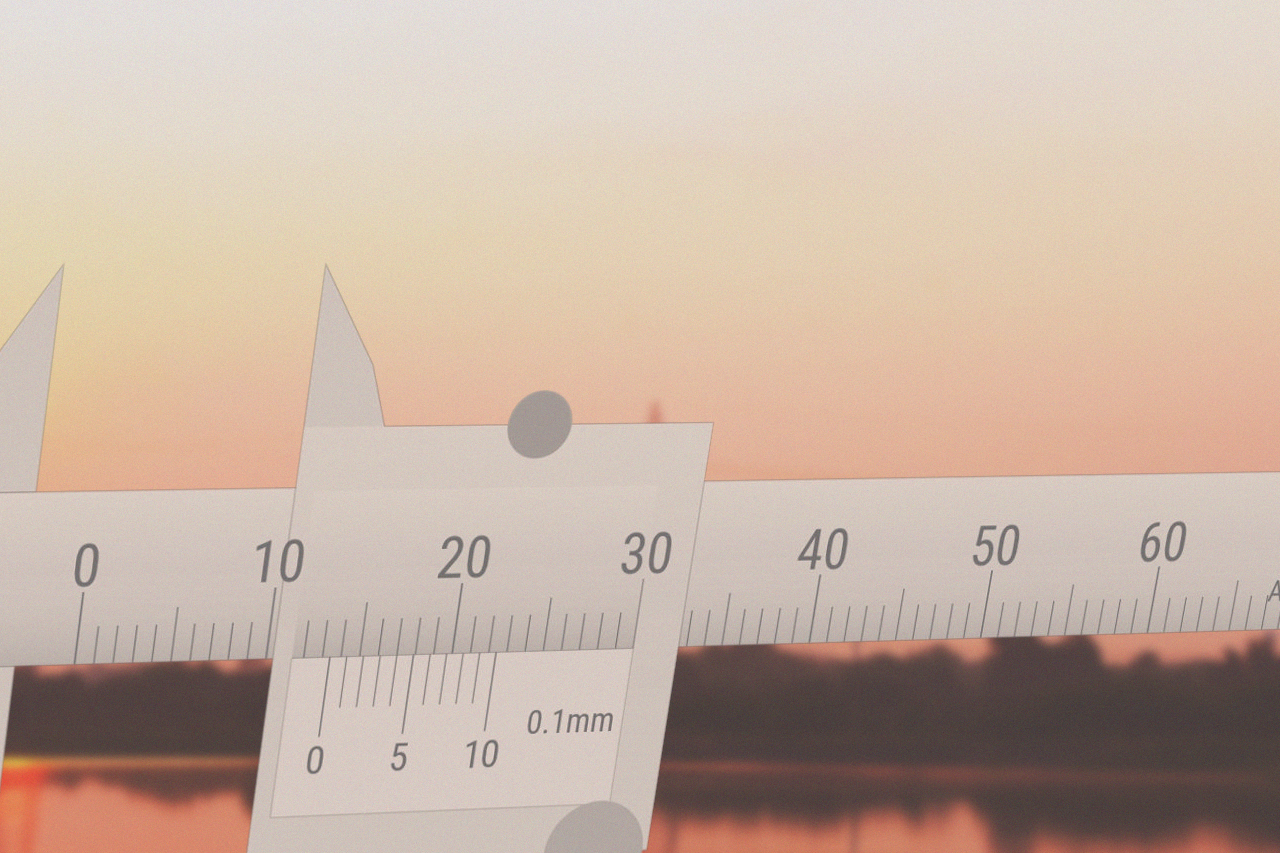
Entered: 13.4 mm
